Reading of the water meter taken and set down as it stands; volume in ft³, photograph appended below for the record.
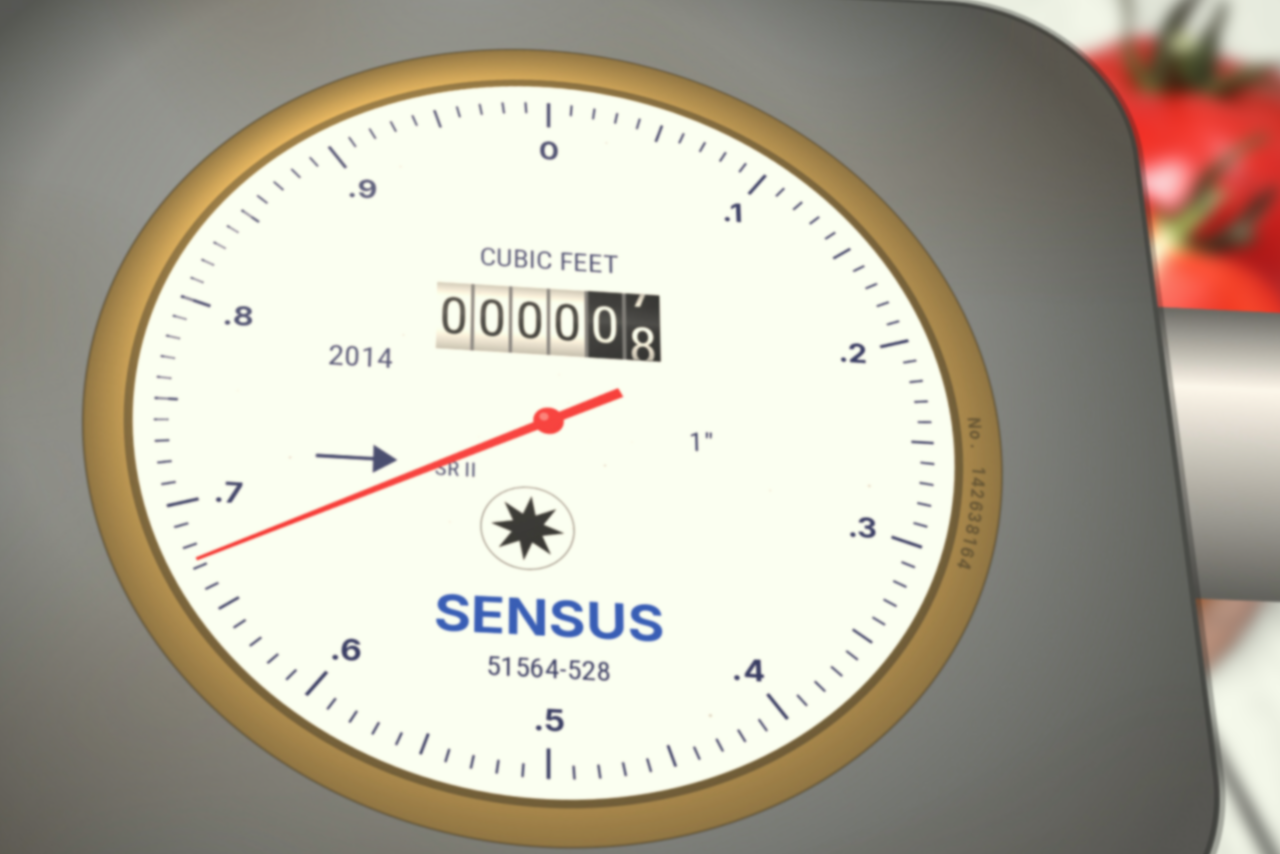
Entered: 7.67 ft³
